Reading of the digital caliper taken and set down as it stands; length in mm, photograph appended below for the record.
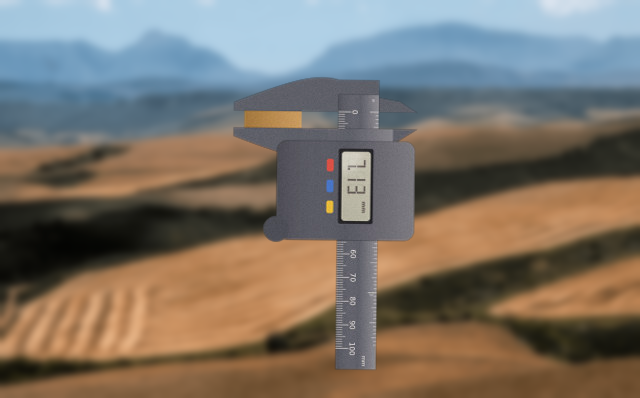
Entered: 7.13 mm
